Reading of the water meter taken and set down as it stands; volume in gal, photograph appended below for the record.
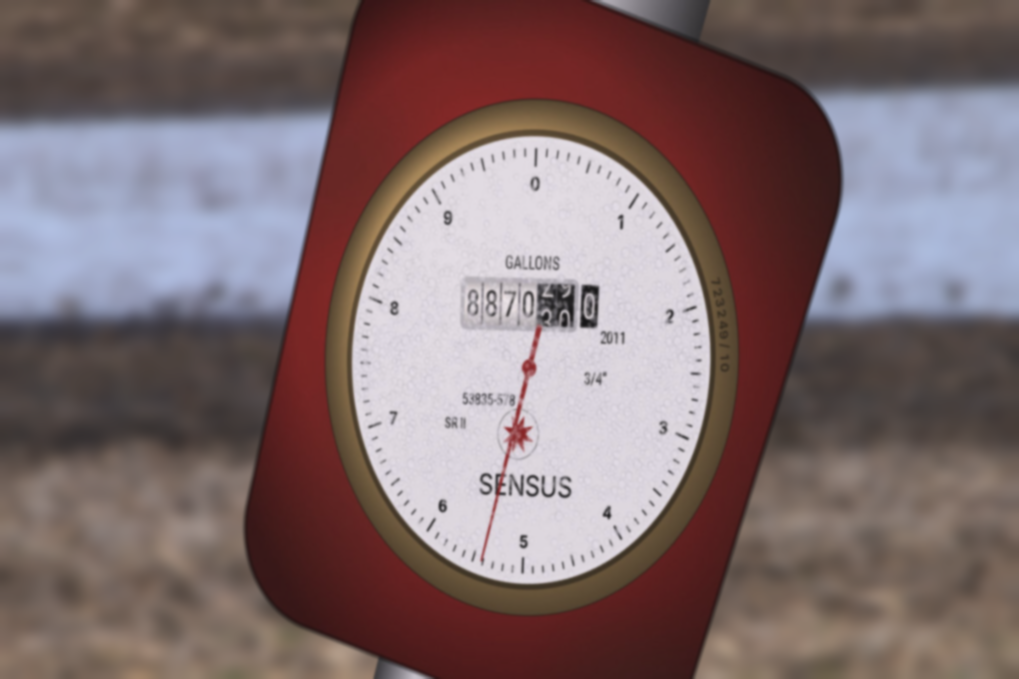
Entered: 8870295.4 gal
